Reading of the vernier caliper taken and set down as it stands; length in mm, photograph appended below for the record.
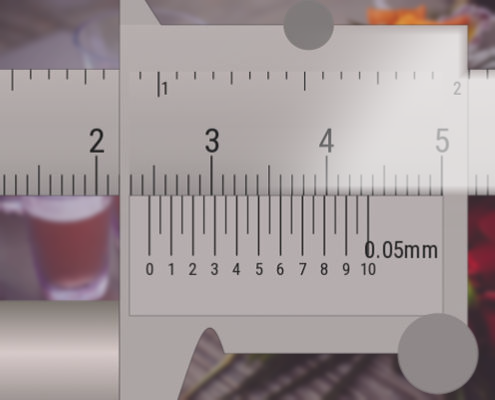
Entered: 24.6 mm
